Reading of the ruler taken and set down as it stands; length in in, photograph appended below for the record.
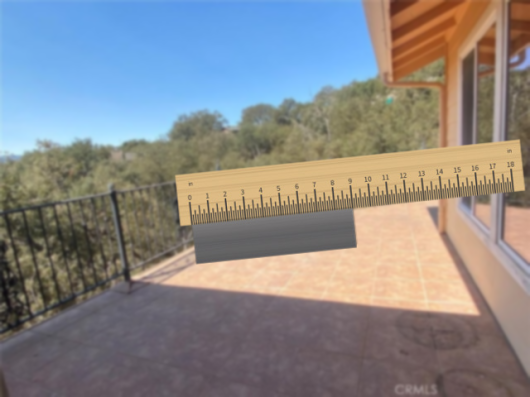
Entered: 9 in
